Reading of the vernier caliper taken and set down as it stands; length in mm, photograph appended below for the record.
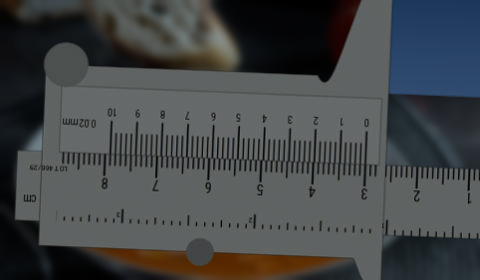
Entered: 30.0 mm
